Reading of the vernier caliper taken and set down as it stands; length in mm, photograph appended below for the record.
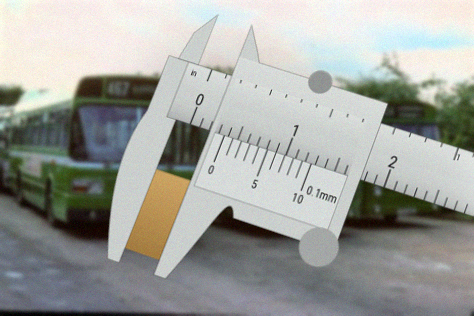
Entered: 3.6 mm
